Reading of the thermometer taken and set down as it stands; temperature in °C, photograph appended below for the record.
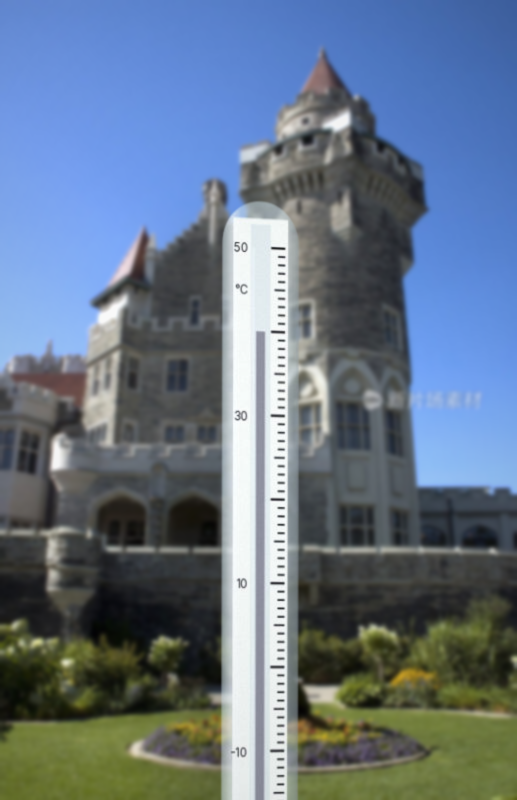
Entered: 40 °C
